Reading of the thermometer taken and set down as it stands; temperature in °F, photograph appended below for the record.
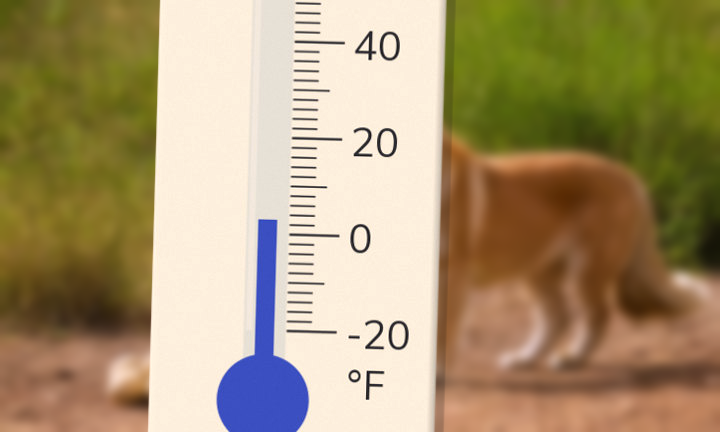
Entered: 3 °F
